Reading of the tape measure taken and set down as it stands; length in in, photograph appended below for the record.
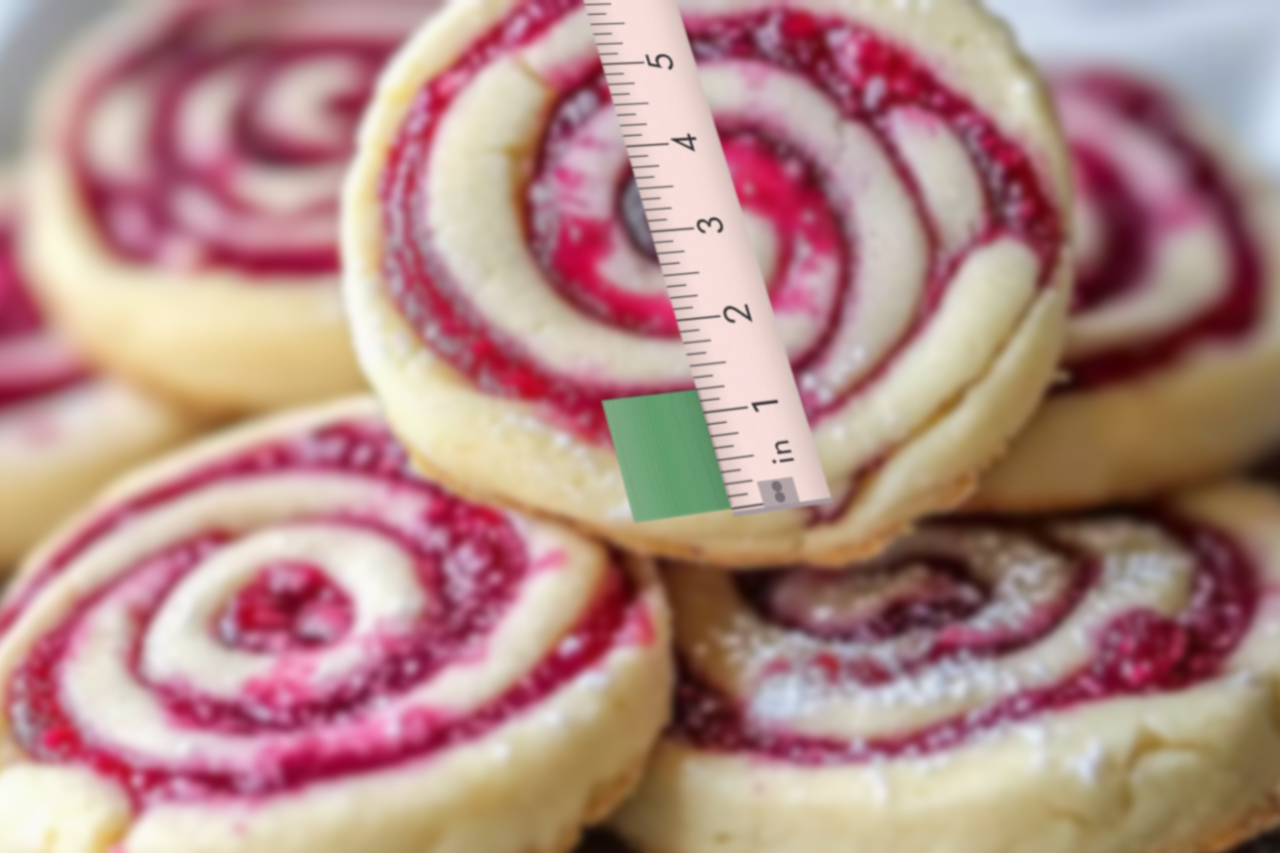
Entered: 1.25 in
